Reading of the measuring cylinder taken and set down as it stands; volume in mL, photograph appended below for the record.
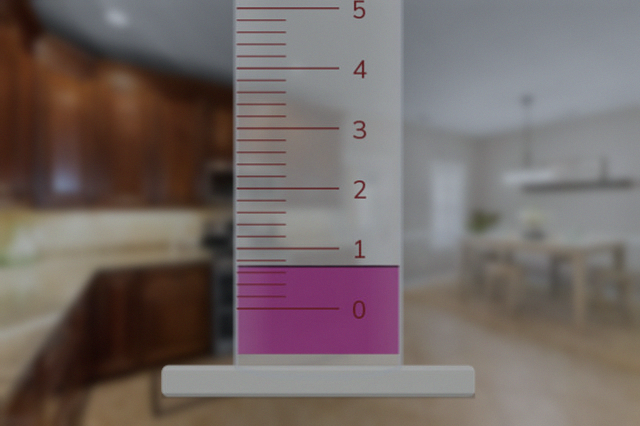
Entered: 0.7 mL
